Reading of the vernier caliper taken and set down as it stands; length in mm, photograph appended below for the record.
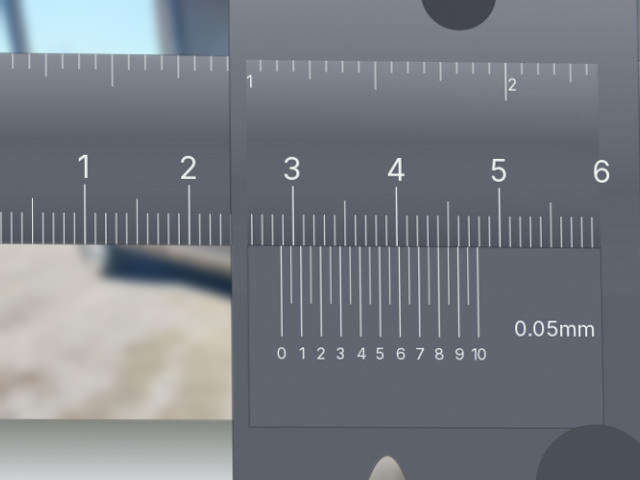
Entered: 28.8 mm
